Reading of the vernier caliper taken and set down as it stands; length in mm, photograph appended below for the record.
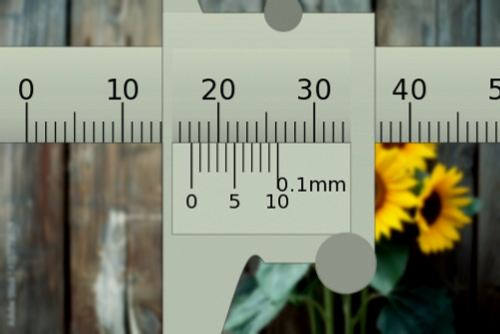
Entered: 17.2 mm
